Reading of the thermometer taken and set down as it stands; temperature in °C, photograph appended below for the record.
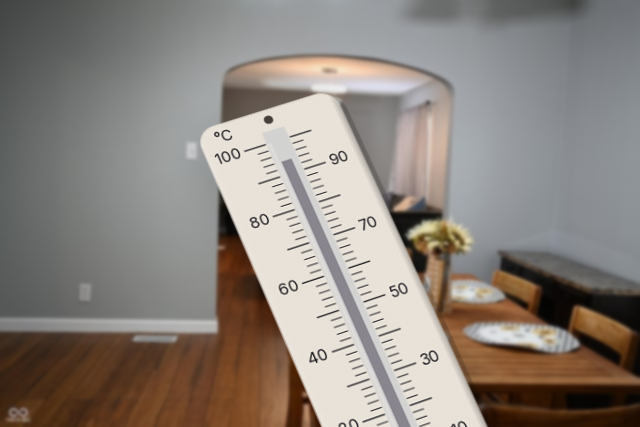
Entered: 94 °C
